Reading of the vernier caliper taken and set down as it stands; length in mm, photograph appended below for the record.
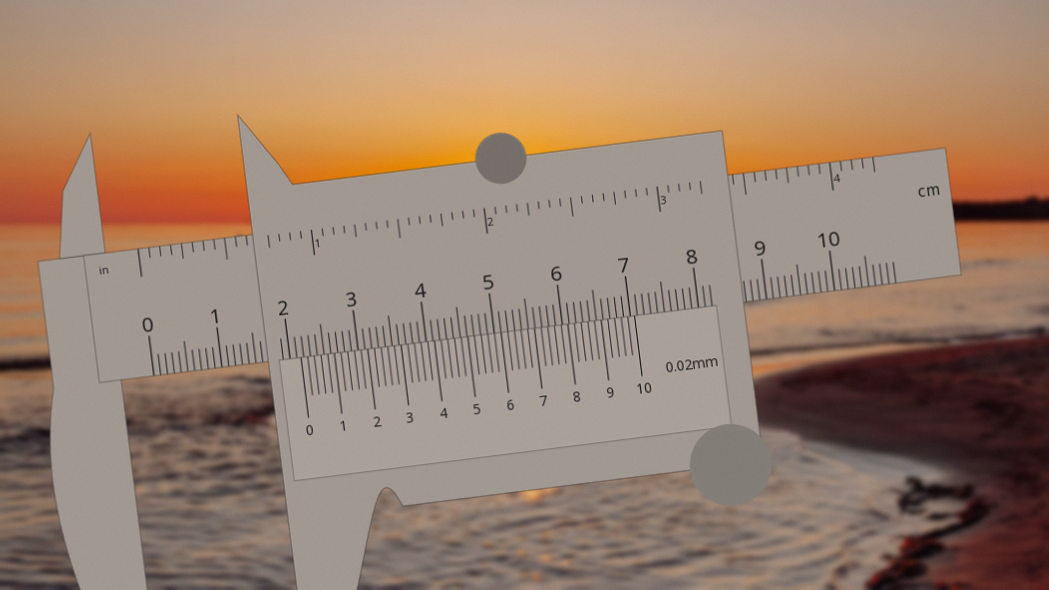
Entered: 21.6 mm
